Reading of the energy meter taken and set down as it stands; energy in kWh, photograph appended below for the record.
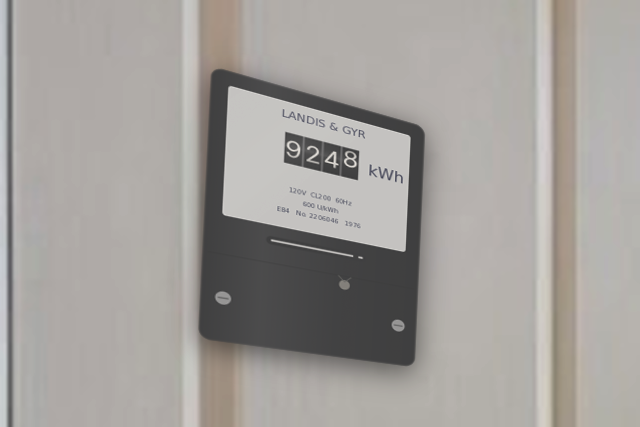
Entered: 9248 kWh
